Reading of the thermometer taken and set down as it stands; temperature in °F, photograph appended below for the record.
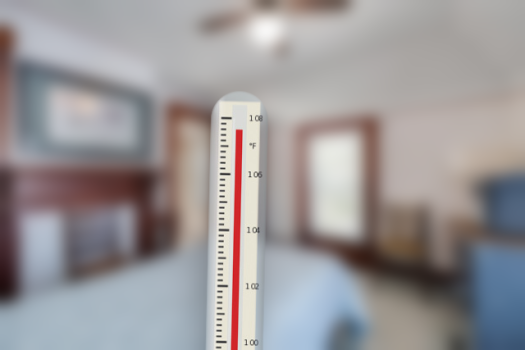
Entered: 107.6 °F
